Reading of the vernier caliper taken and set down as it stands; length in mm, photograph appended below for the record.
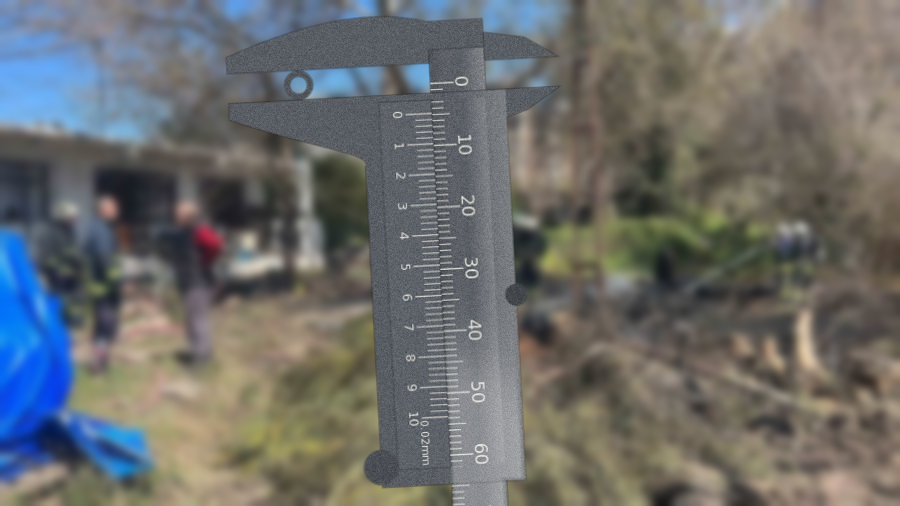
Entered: 4.8 mm
